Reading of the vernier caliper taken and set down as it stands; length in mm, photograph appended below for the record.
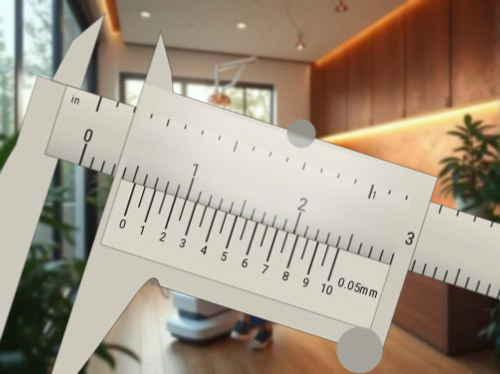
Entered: 5.2 mm
